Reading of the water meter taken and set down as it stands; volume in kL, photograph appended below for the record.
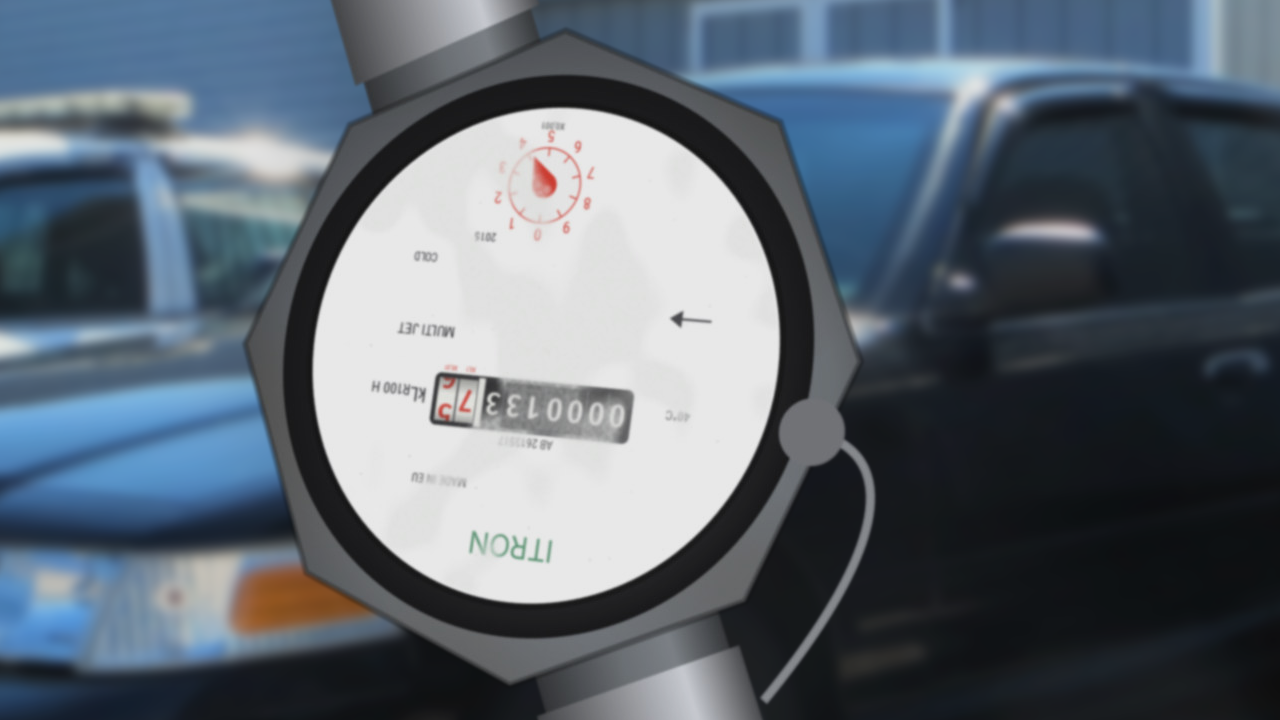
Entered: 133.754 kL
